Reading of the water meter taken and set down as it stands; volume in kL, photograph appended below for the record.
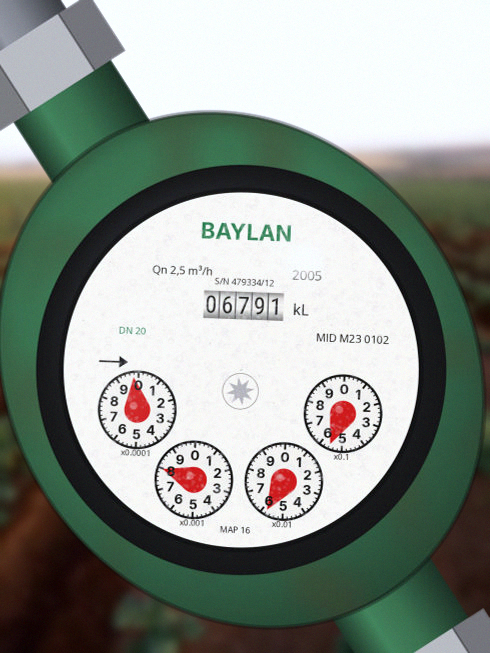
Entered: 6791.5579 kL
